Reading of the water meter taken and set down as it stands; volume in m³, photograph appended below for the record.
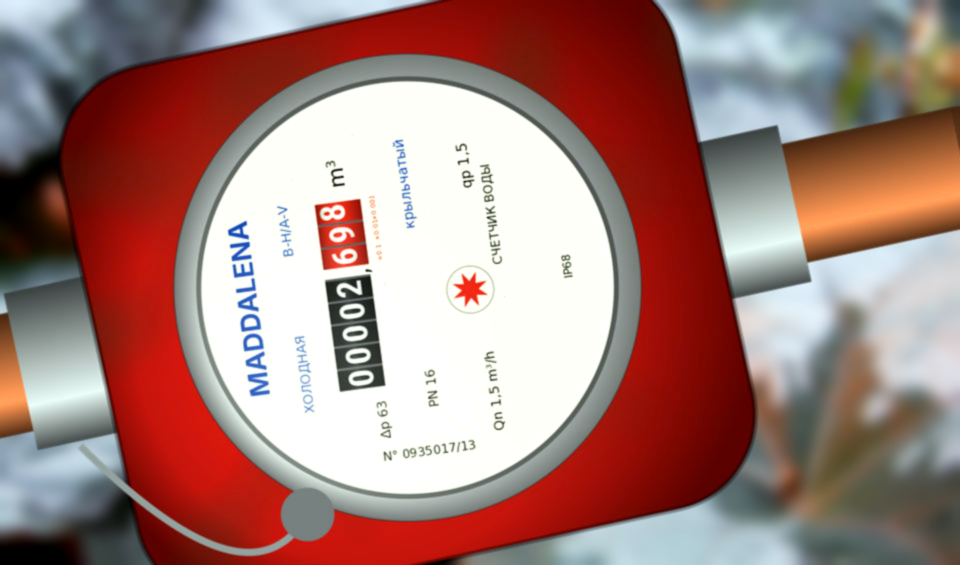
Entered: 2.698 m³
